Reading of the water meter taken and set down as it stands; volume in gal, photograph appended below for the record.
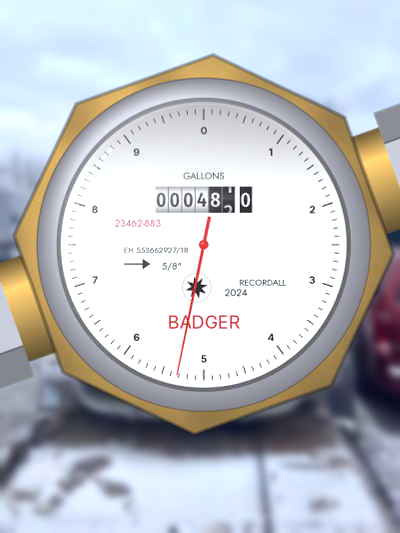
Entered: 4815.3 gal
